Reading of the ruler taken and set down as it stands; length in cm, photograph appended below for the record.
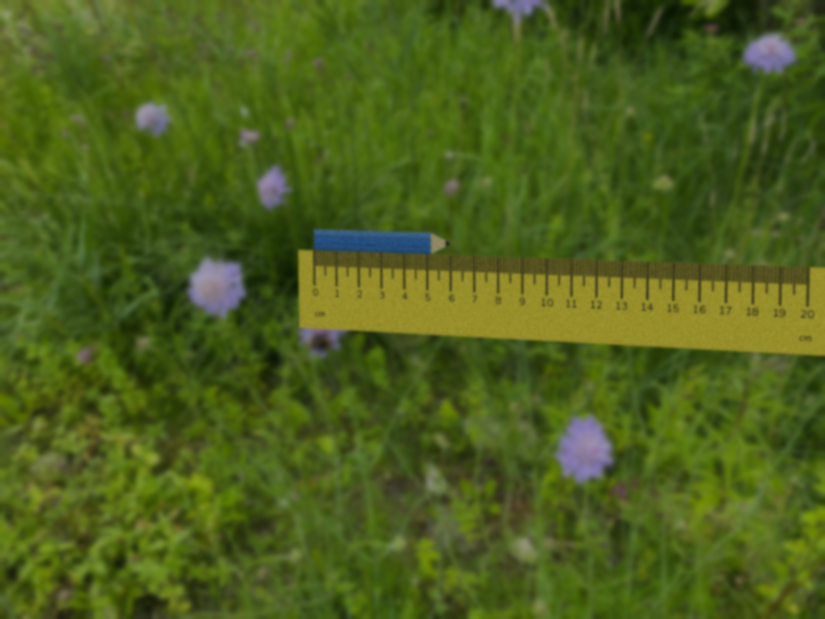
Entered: 6 cm
